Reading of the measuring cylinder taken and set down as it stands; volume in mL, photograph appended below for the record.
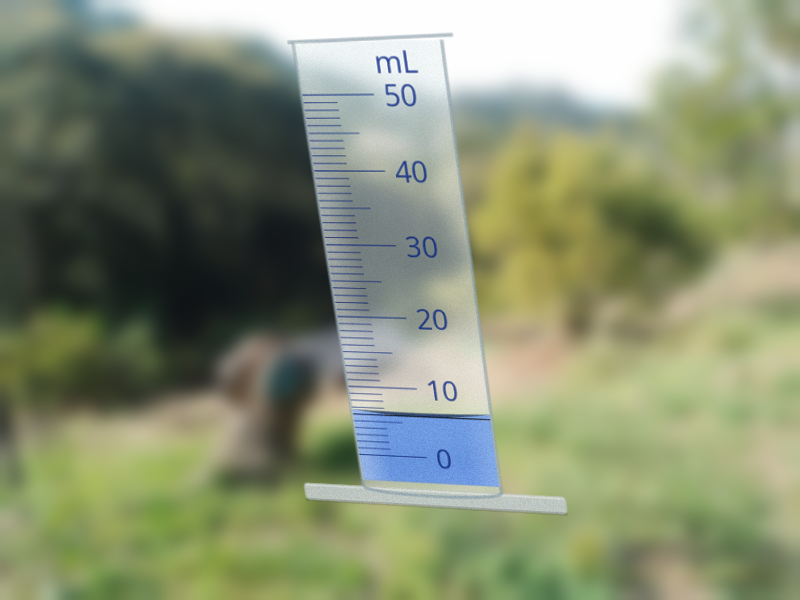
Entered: 6 mL
